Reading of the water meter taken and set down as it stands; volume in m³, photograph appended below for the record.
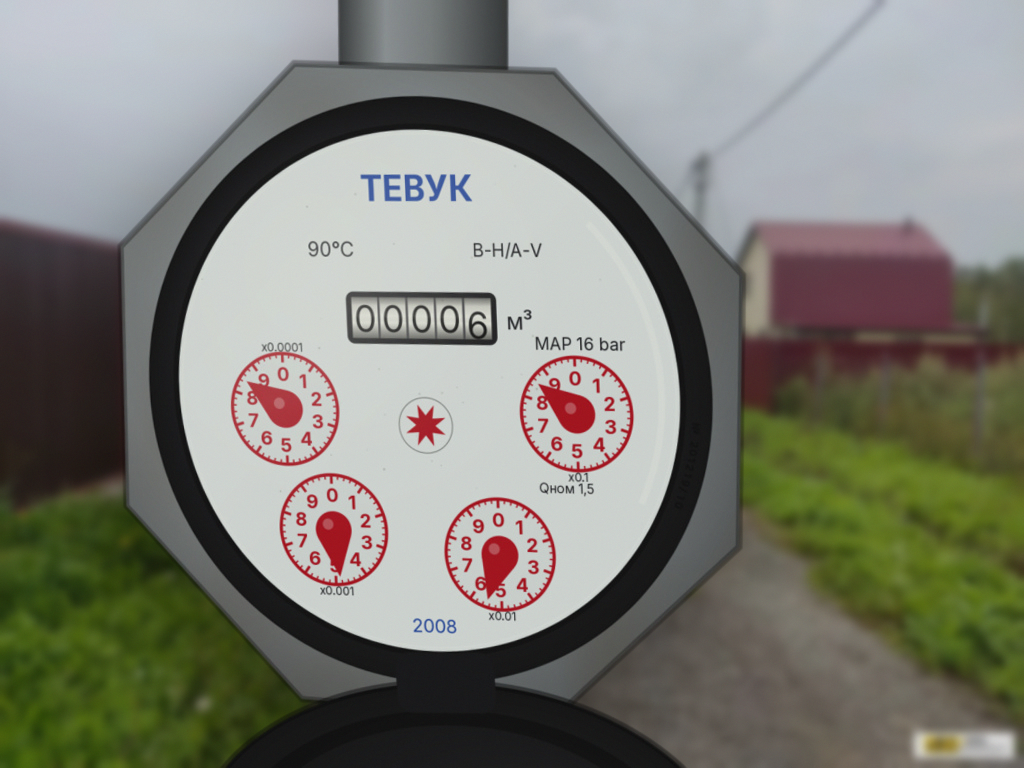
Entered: 5.8548 m³
